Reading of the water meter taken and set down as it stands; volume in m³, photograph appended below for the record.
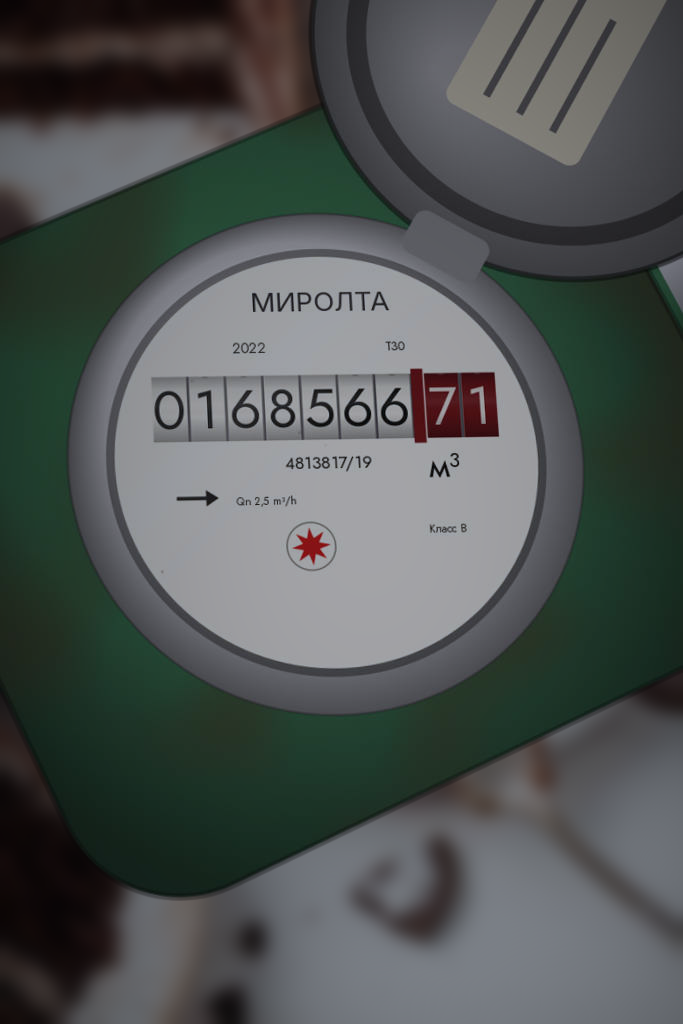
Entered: 168566.71 m³
